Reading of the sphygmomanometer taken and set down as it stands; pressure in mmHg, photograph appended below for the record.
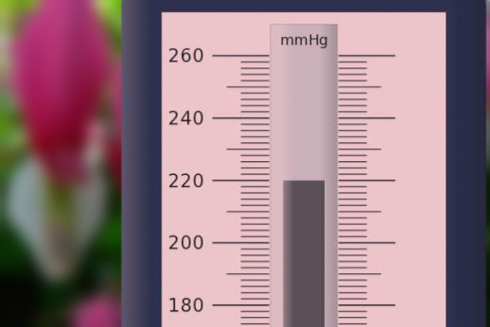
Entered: 220 mmHg
